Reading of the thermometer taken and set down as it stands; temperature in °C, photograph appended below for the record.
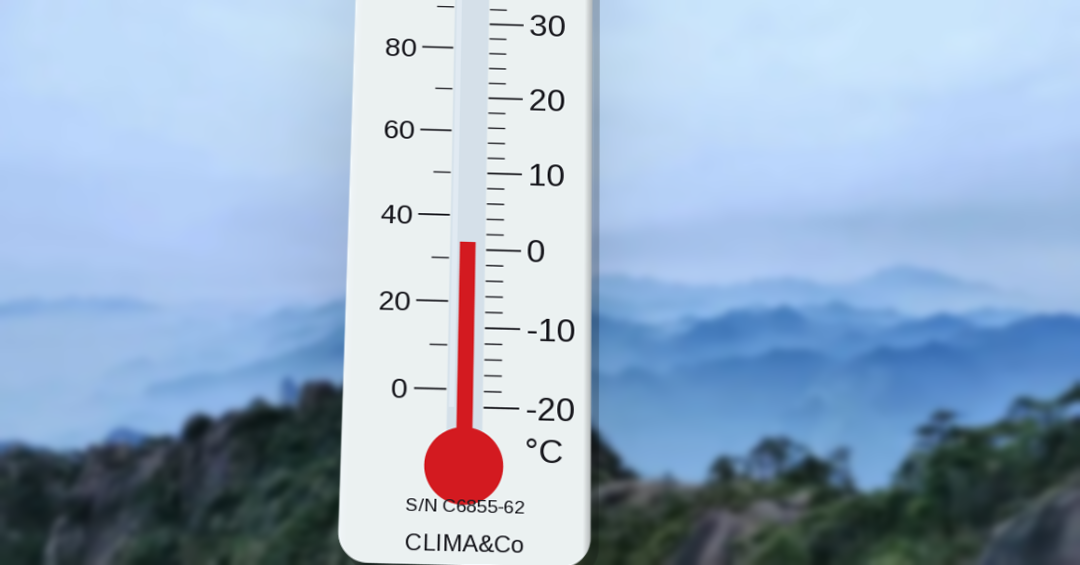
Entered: 1 °C
